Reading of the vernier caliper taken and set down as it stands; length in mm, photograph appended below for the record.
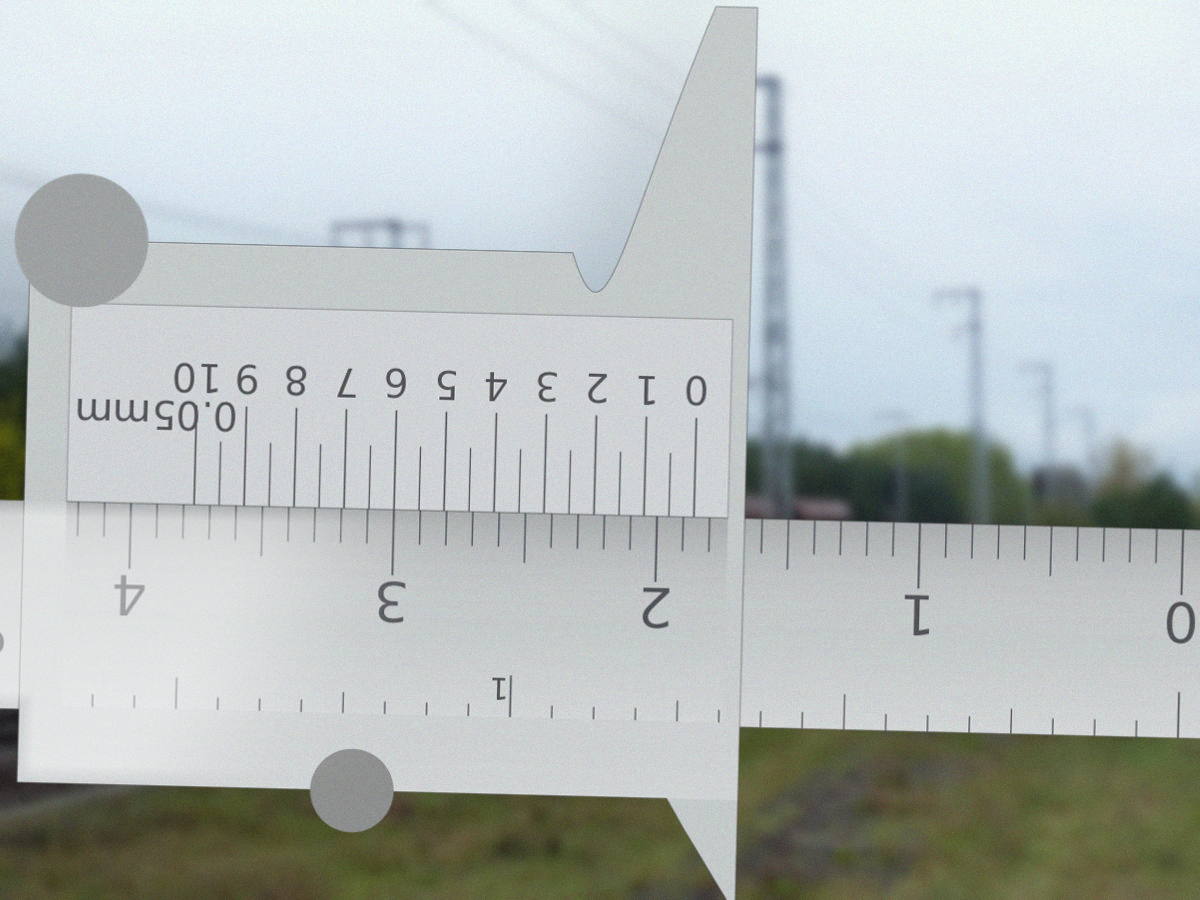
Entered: 18.60 mm
